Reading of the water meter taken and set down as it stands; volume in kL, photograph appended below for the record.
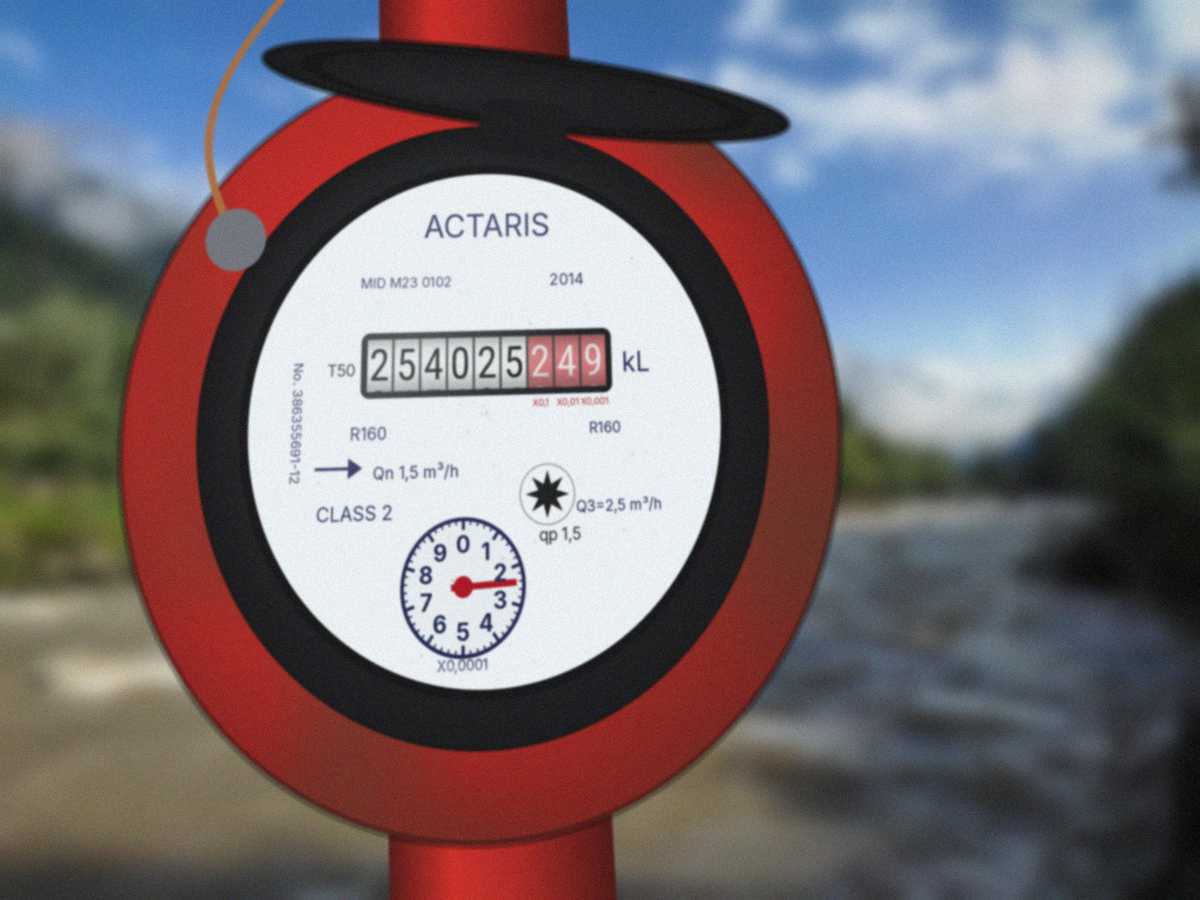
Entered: 254025.2492 kL
